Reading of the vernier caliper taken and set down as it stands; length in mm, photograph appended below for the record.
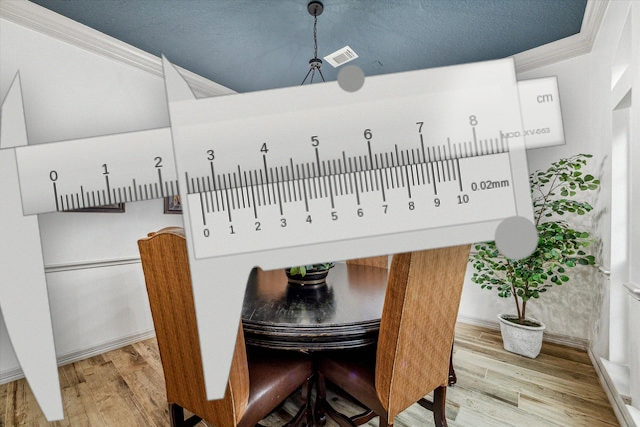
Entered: 27.2 mm
